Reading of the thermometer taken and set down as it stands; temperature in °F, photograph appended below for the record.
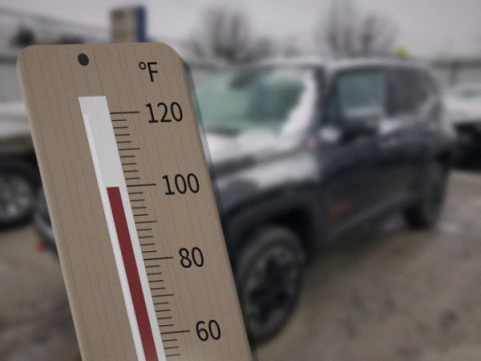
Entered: 100 °F
